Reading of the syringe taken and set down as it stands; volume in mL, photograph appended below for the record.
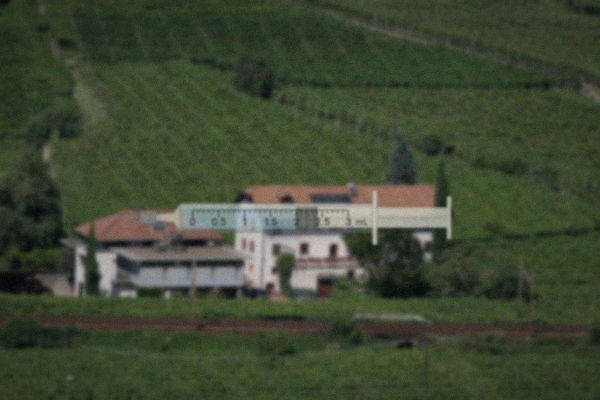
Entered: 2 mL
